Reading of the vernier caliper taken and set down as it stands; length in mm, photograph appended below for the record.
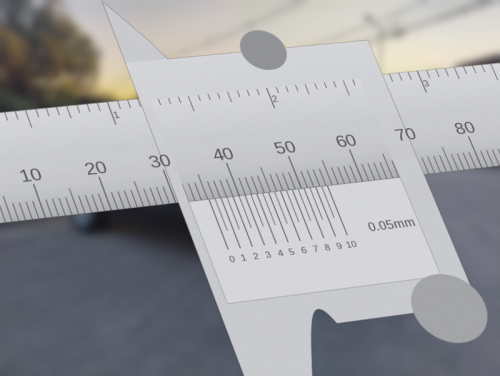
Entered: 35.2 mm
